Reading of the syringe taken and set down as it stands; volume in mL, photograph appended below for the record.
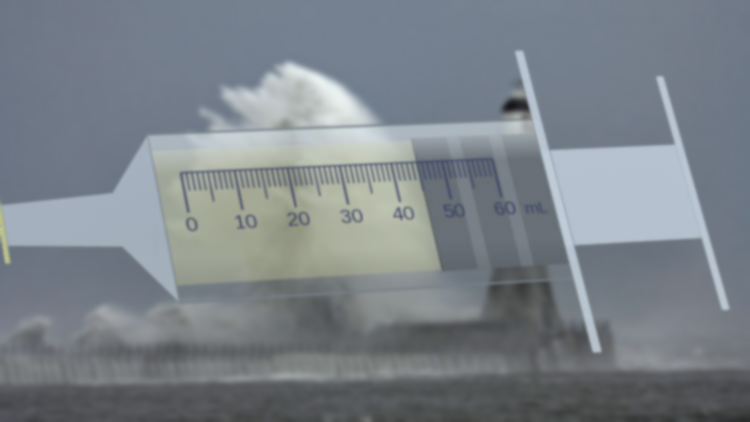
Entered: 45 mL
